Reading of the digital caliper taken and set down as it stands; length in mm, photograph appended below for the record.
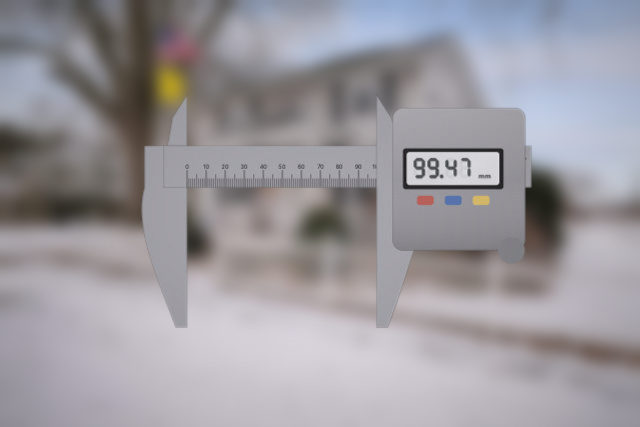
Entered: 99.47 mm
